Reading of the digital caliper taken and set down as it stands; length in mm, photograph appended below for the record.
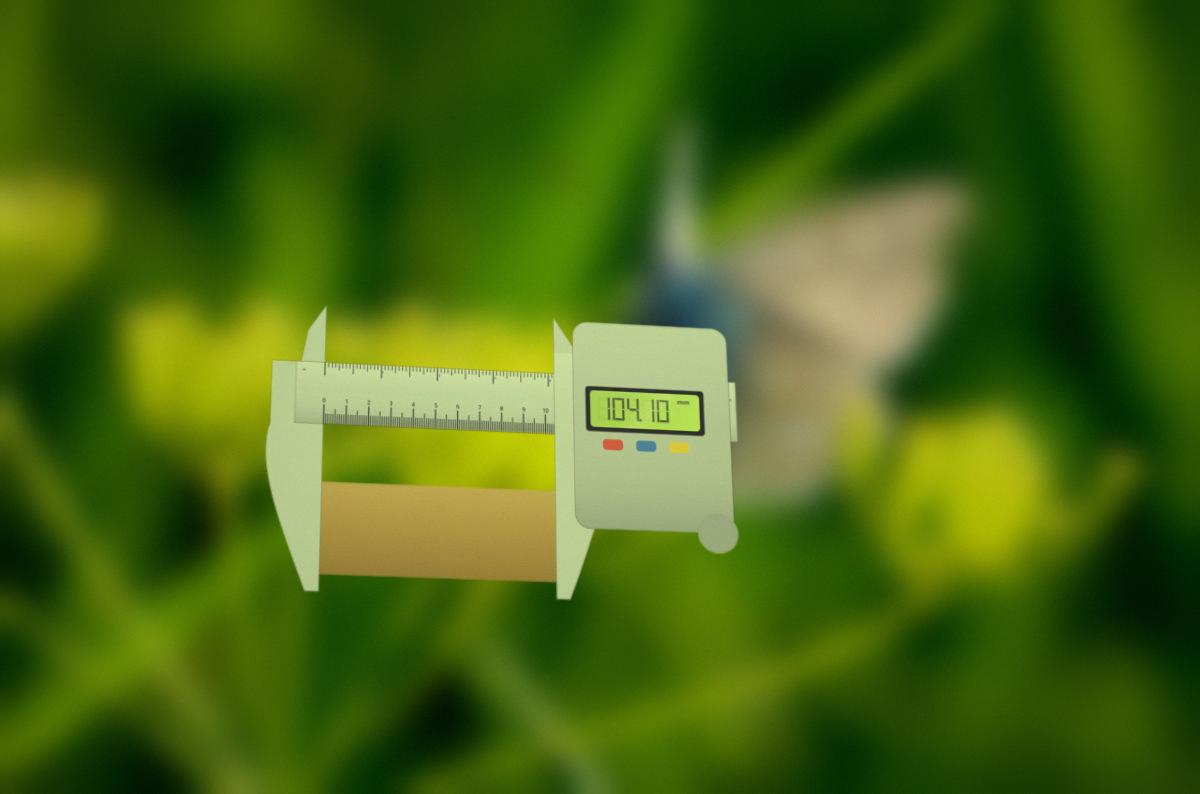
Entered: 104.10 mm
